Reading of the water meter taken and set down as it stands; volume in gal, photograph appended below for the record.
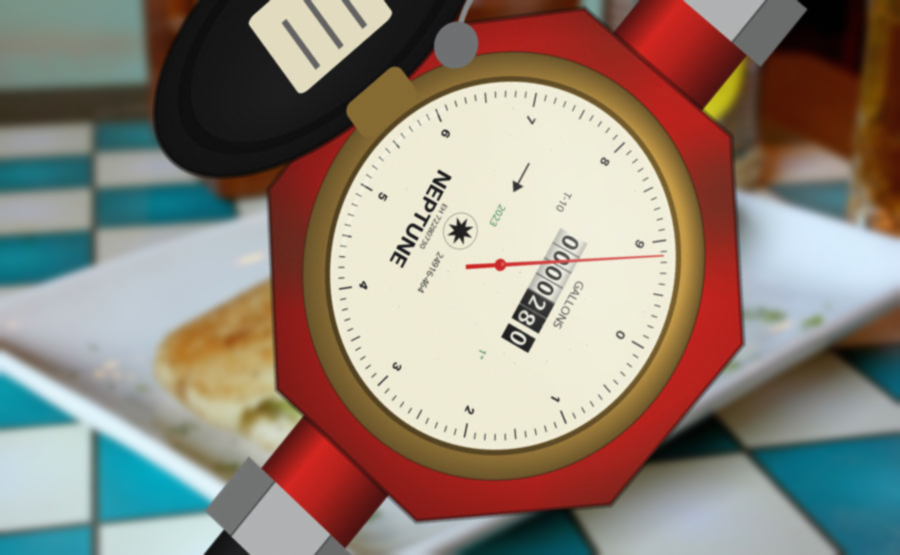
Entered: 279.1 gal
